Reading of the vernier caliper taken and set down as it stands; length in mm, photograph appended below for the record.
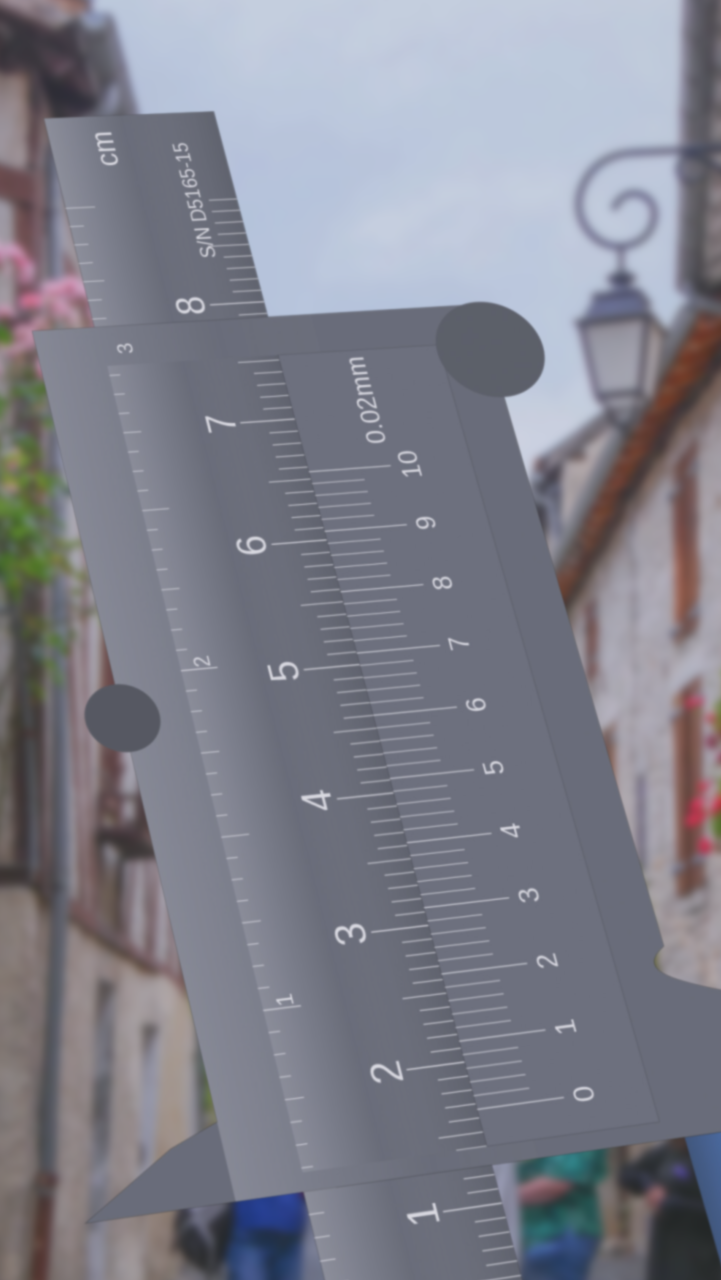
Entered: 16.6 mm
